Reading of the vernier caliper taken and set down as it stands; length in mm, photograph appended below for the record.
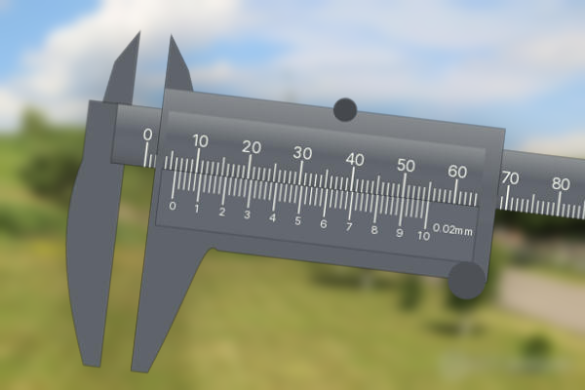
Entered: 6.0 mm
